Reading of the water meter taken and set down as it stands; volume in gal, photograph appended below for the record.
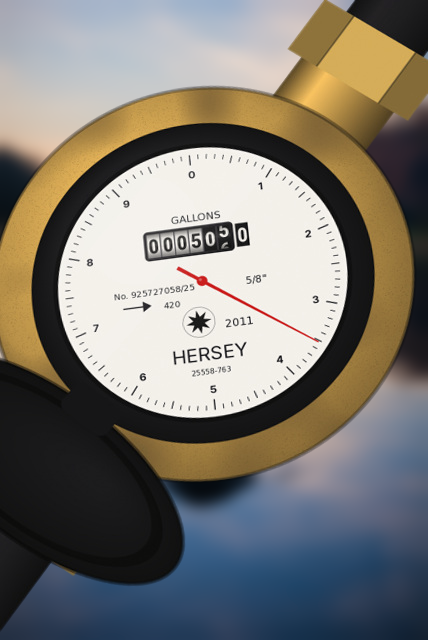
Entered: 5053.5 gal
